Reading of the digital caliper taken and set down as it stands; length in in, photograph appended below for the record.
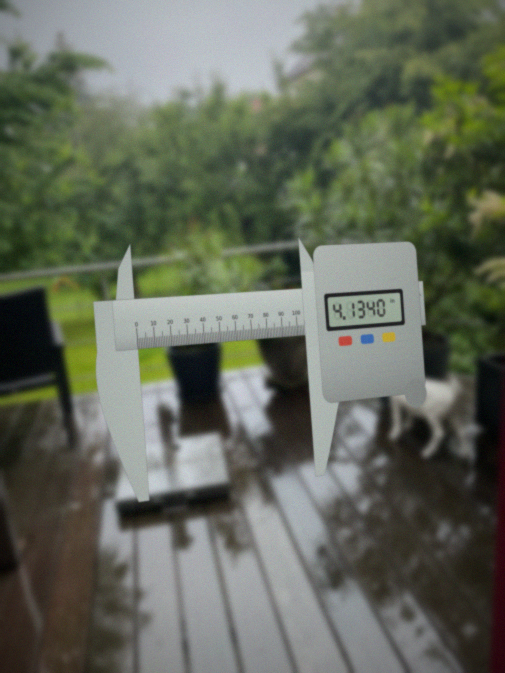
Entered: 4.1340 in
